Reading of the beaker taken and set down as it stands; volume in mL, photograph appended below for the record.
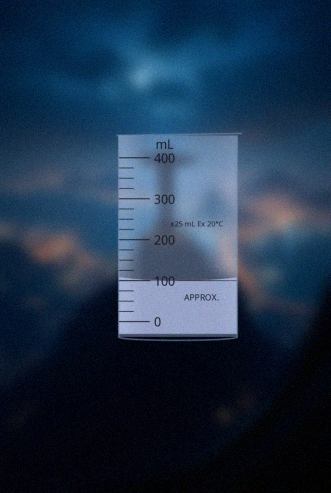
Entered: 100 mL
